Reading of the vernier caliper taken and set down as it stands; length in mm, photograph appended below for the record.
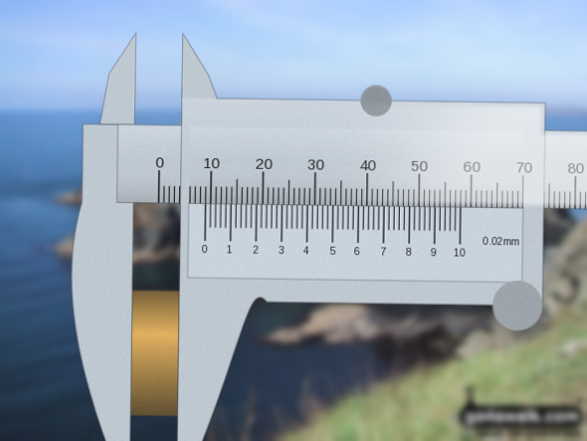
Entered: 9.0 mm
